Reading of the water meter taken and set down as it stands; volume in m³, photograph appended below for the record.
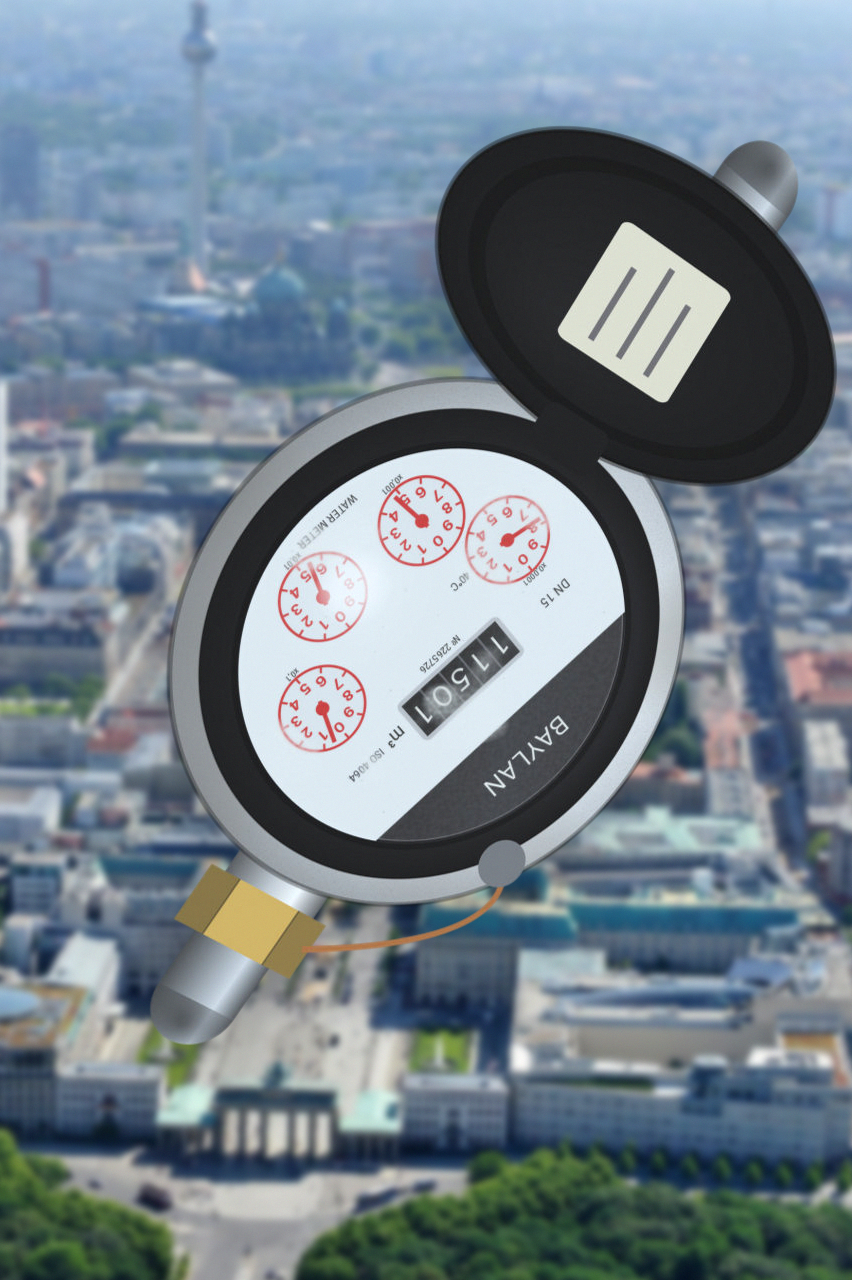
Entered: 11501.0547 m³
